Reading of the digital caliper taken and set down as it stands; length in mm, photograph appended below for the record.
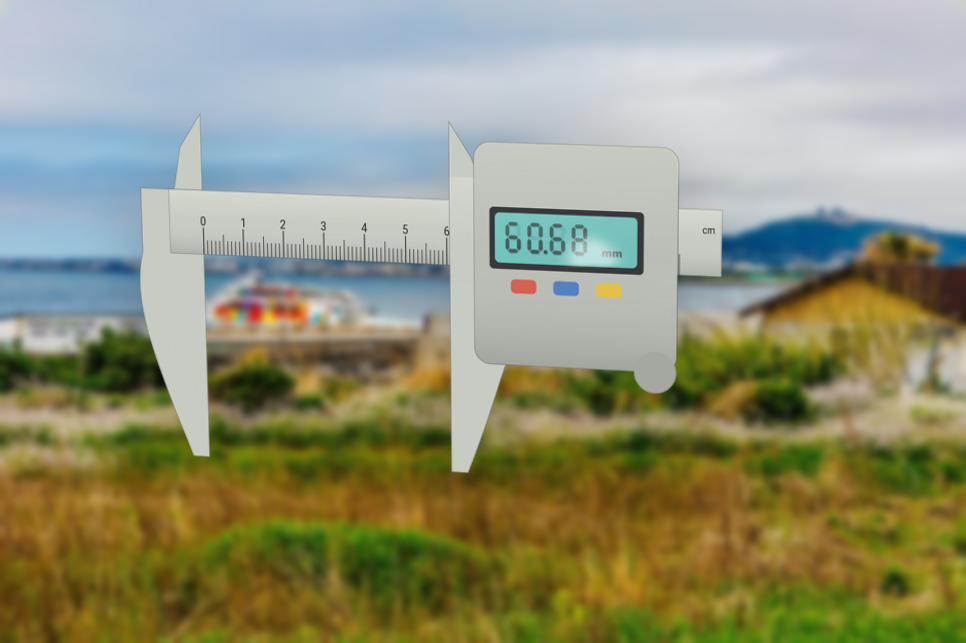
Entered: 60.68 mm
